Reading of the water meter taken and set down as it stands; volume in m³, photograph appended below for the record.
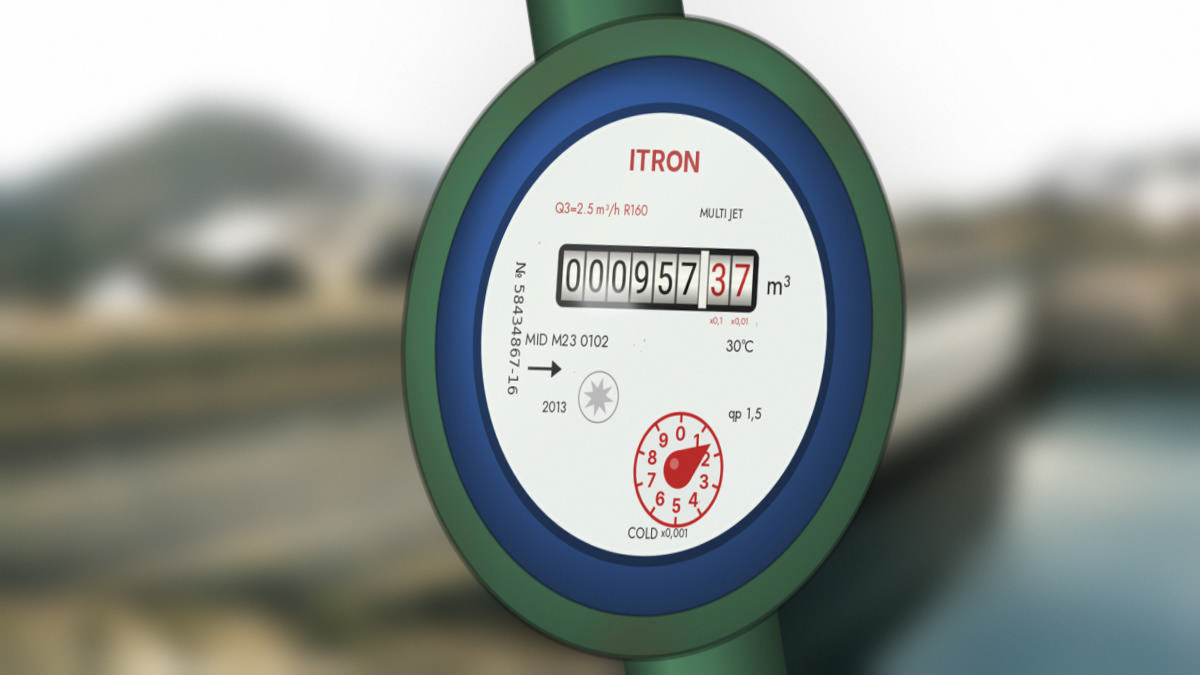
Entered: 957.371 m³
